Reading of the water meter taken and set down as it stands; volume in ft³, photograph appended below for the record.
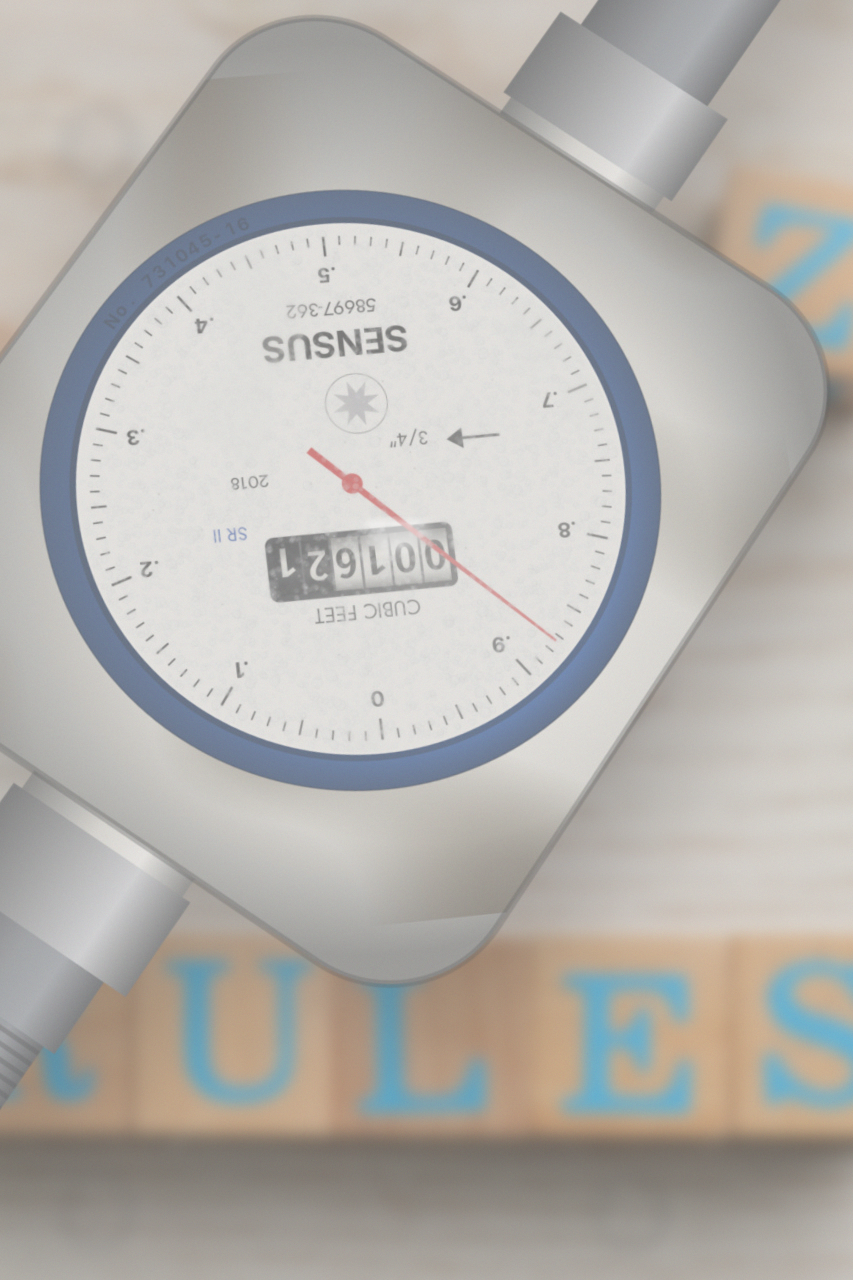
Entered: 1620.87 ft³
